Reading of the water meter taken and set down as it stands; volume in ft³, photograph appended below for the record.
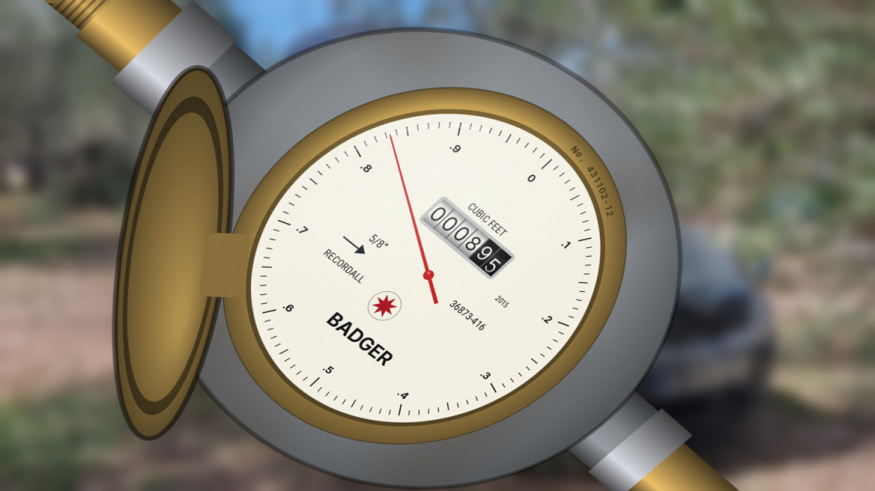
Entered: 894.83 ft³
